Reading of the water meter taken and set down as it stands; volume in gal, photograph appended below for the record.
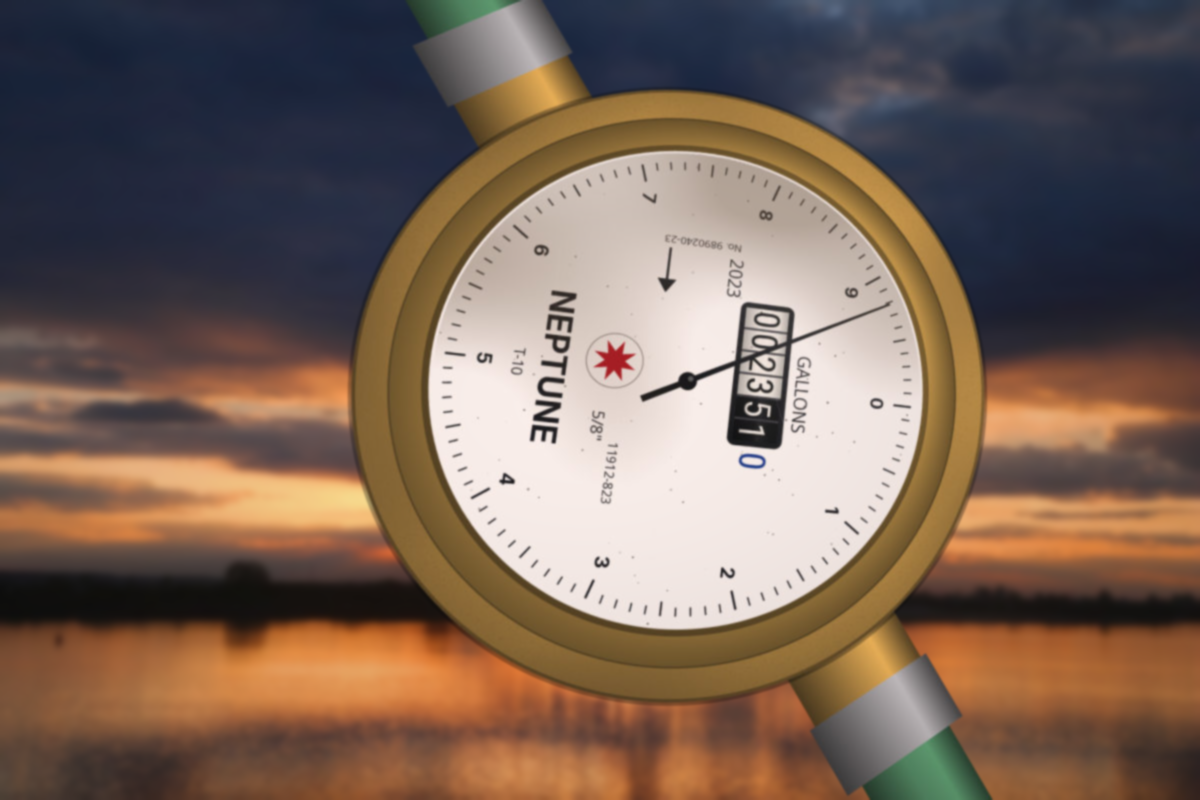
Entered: 23509.2 gal
